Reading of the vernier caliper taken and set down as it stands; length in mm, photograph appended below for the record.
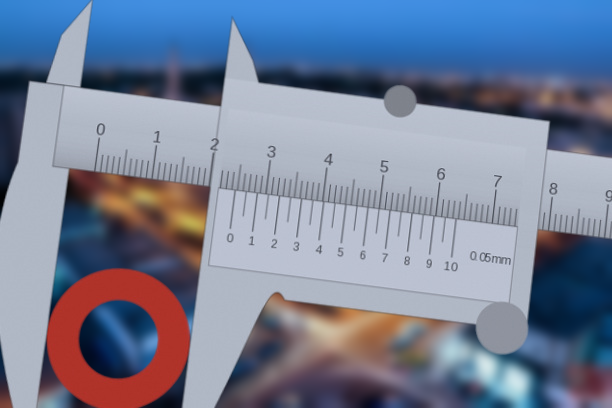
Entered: 24.6 mm
